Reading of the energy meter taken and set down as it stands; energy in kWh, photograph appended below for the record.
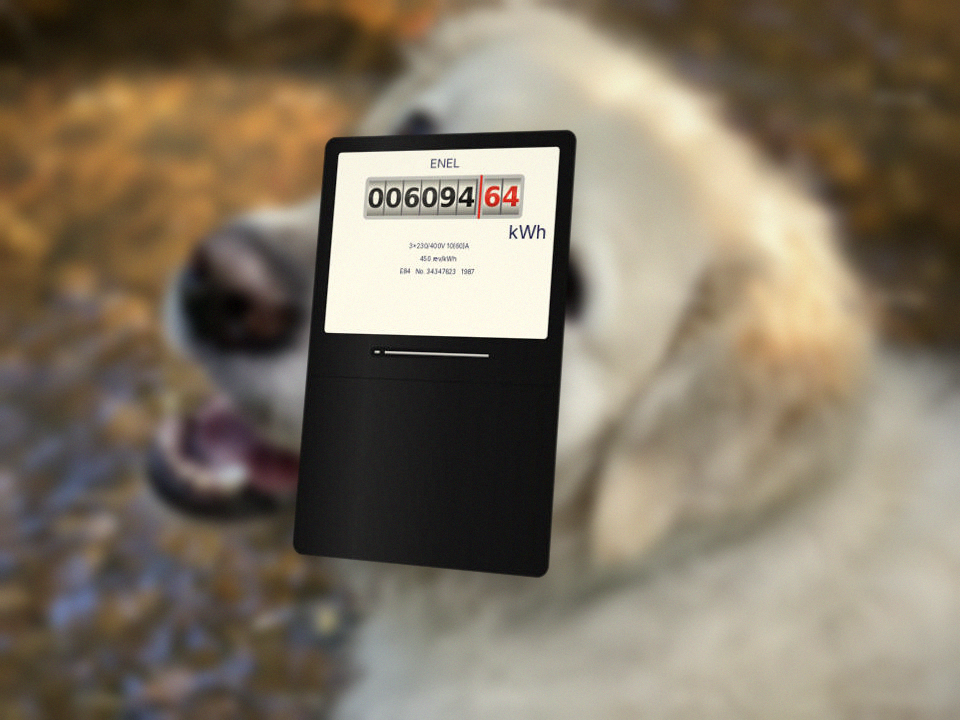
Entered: 6094.64 kWh
